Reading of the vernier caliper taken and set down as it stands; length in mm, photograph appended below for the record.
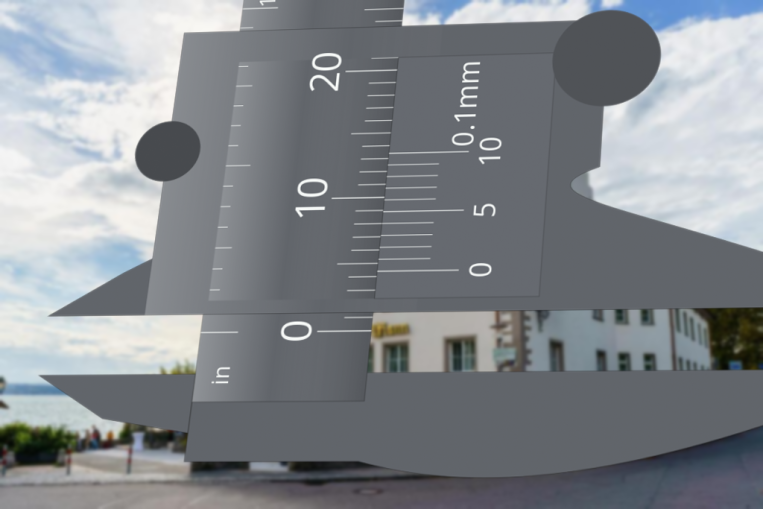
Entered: 4.4 mm
